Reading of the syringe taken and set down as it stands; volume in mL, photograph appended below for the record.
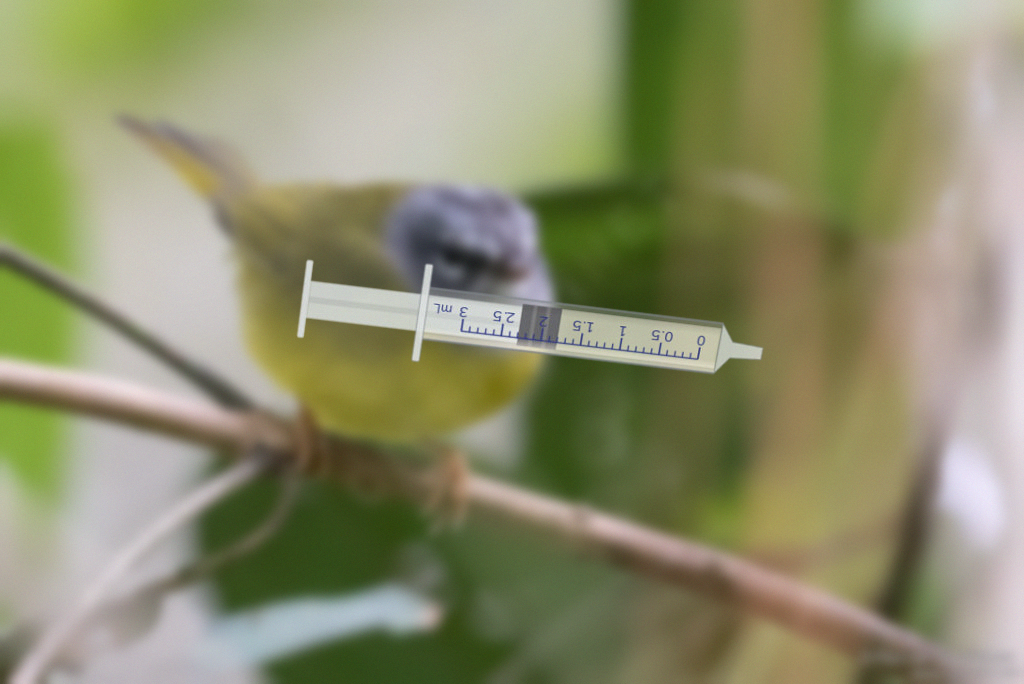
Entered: 1.8 mL
